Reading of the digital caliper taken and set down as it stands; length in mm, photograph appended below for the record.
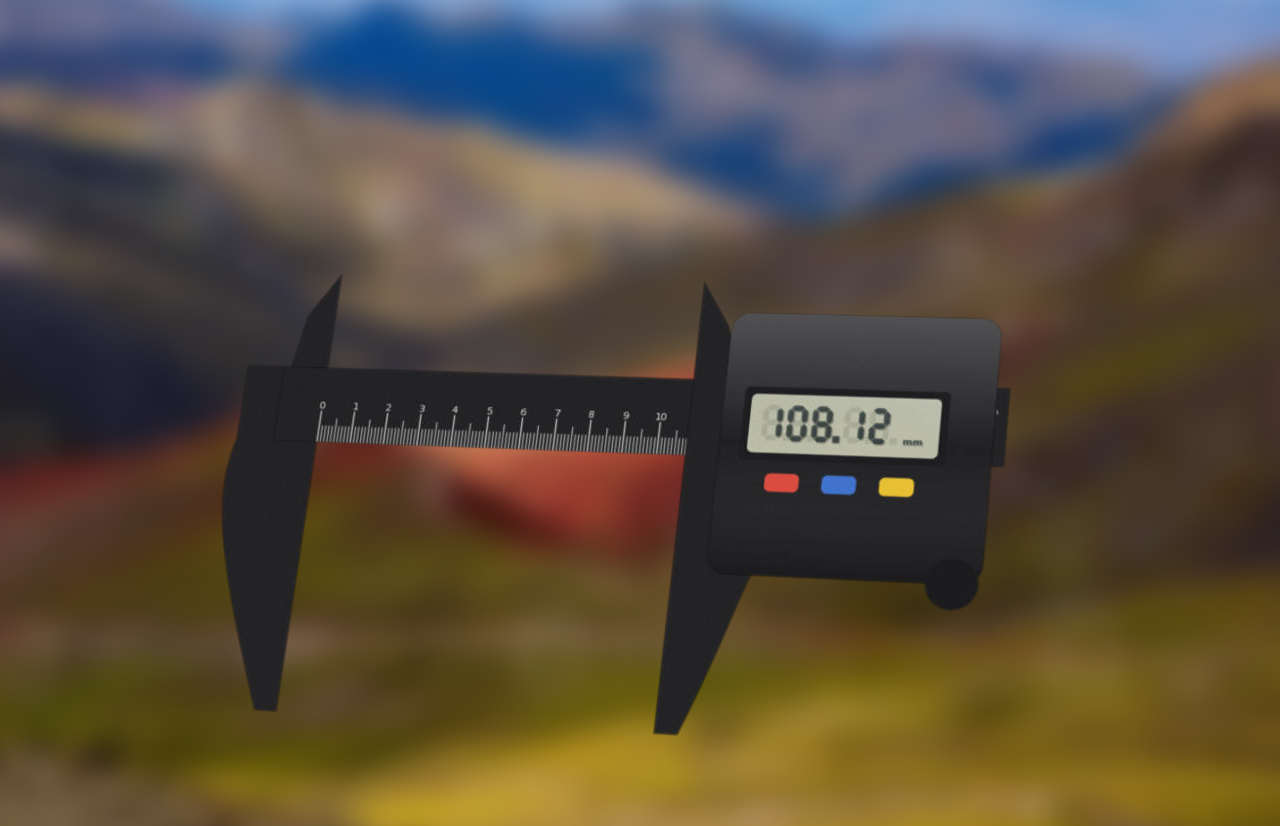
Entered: 108.12 mm
